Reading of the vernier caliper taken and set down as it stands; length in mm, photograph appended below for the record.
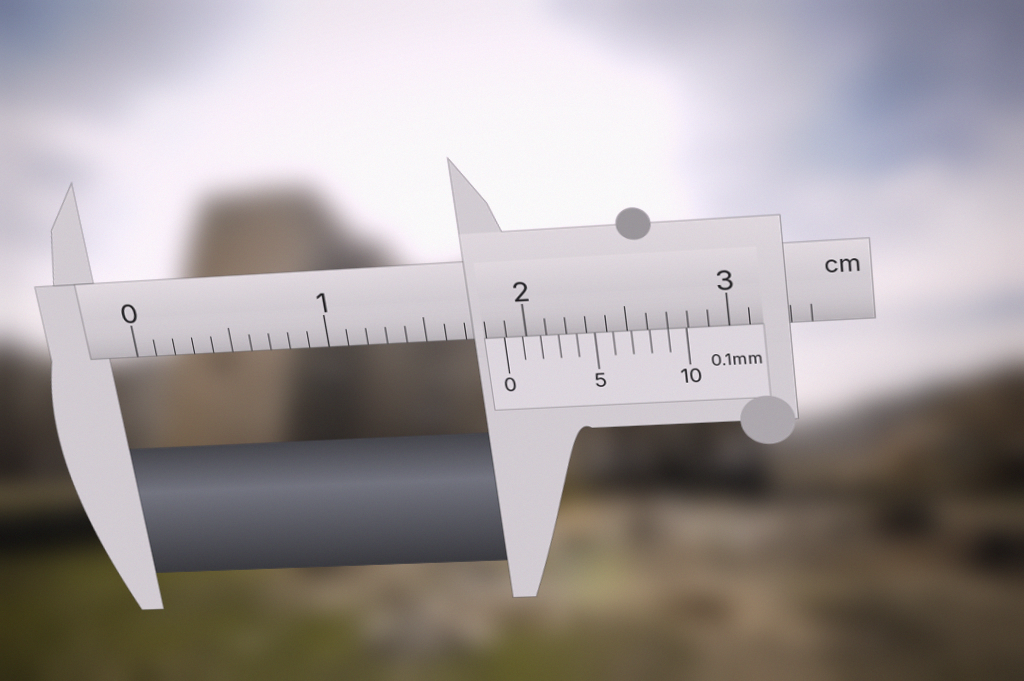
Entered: 18.9 mm
